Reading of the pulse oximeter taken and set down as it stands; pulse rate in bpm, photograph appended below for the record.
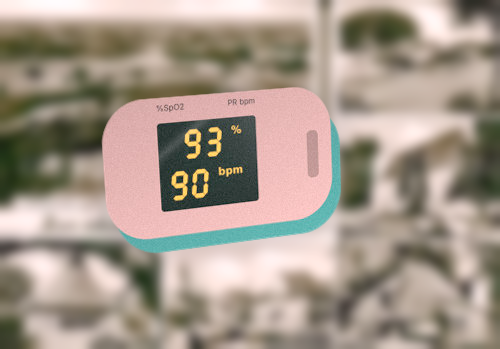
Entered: 90 bpm
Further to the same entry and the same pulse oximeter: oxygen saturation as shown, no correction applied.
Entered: 93 %
